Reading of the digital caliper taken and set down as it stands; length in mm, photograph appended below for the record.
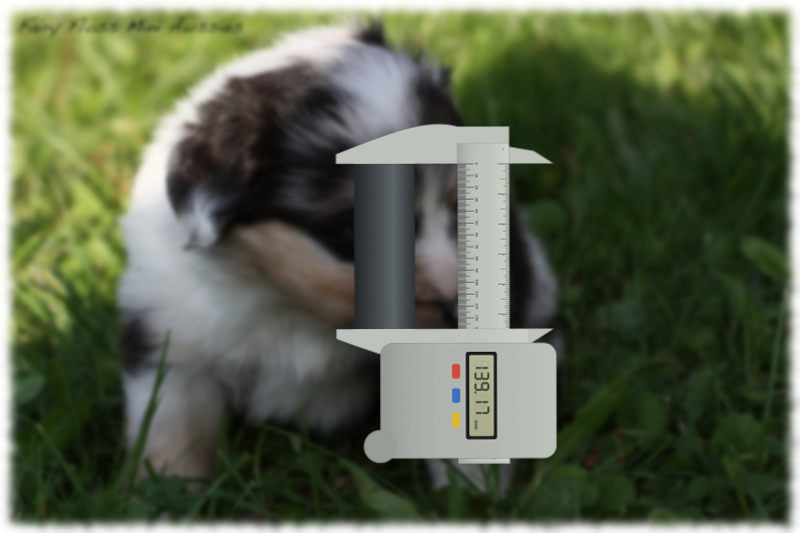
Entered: 139.17 mm
